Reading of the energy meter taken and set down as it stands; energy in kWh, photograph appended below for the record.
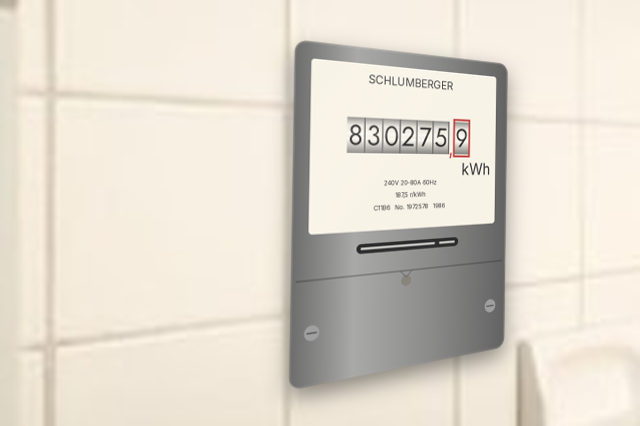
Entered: 830275.9 kWh
